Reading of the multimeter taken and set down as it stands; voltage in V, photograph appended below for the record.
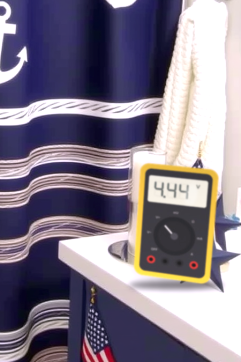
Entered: 4.44 V
